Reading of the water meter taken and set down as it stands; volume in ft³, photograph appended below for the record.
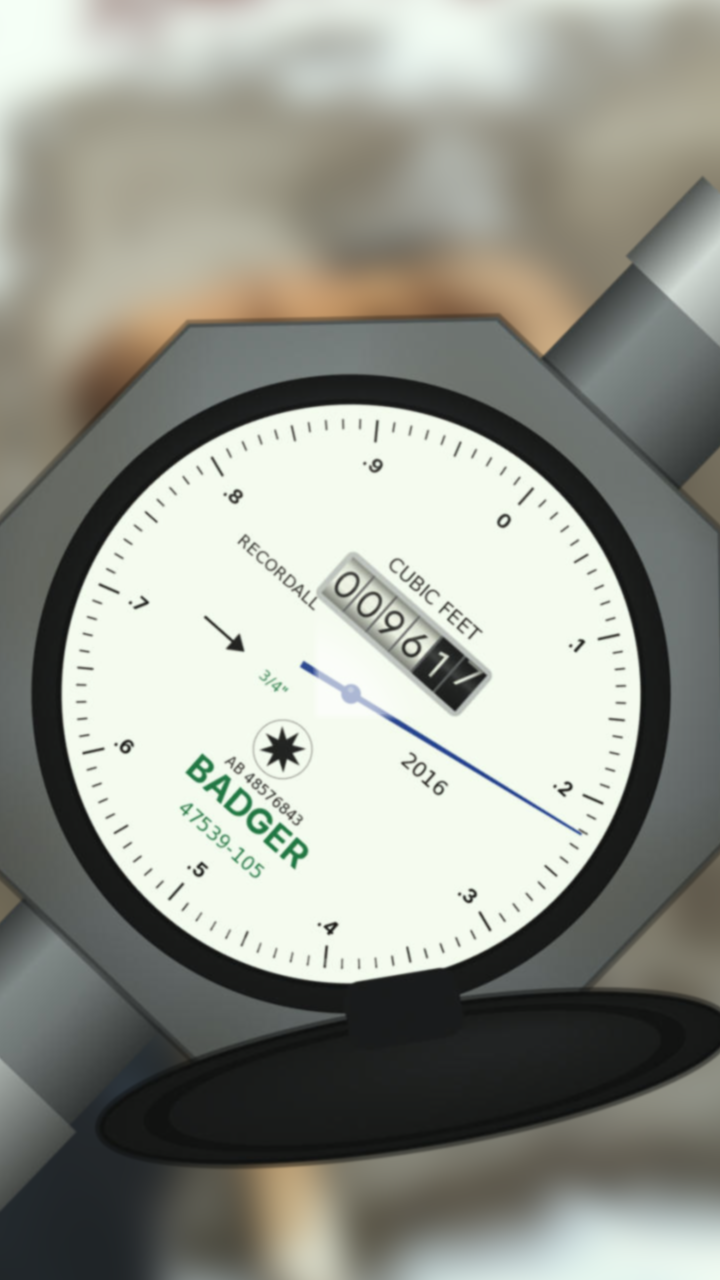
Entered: 9617.22 ft³
